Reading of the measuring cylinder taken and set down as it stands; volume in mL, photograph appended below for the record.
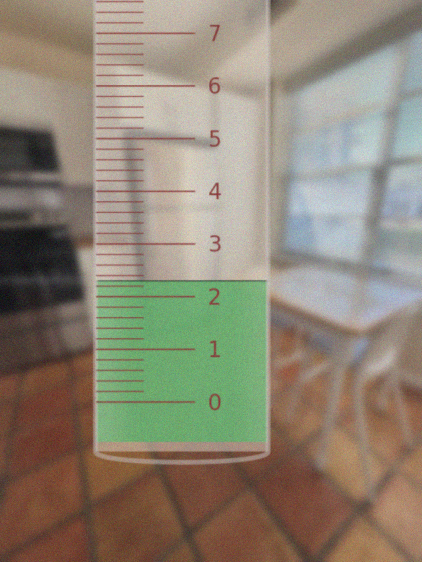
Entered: 2.3 mL
